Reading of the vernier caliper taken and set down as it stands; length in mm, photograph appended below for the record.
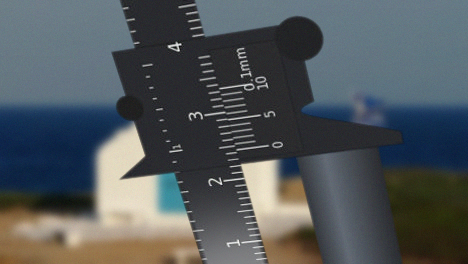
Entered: 24.4 mm
